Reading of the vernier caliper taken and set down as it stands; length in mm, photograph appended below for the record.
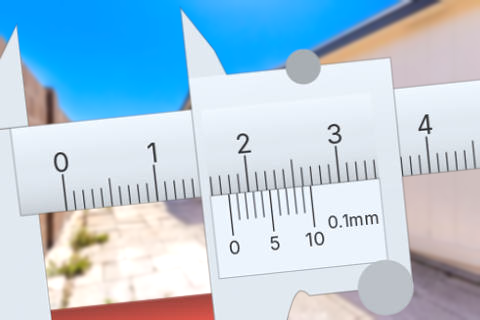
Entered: 17.8 mm
